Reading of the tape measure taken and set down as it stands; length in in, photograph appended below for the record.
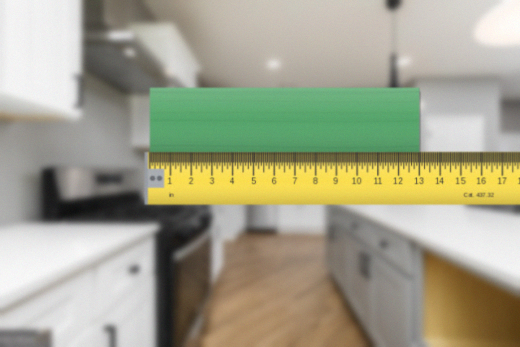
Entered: 13 in
